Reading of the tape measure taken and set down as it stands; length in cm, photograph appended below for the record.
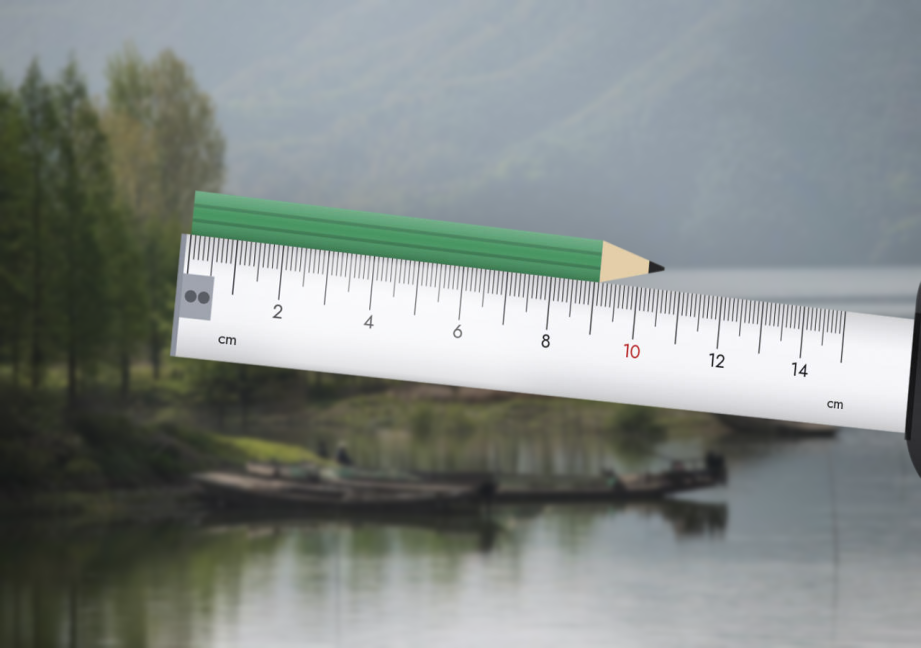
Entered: 10.6 cm
